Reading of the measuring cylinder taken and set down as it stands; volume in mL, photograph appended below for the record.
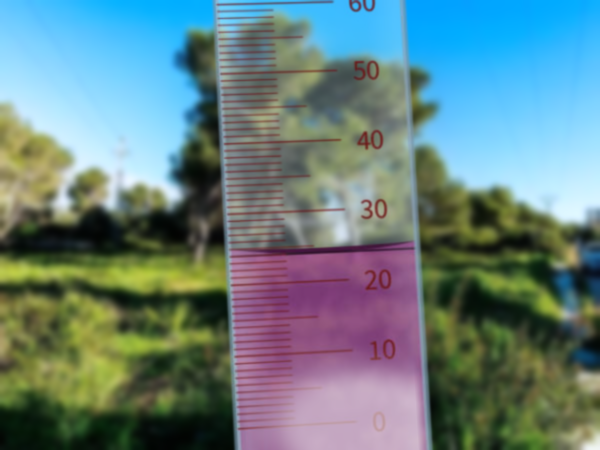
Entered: 24 mL
